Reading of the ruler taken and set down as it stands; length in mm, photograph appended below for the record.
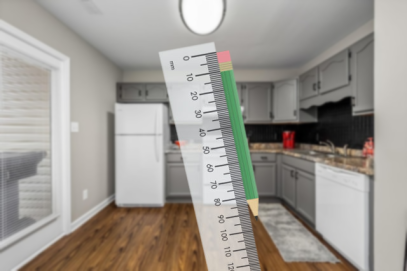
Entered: 95 mm
